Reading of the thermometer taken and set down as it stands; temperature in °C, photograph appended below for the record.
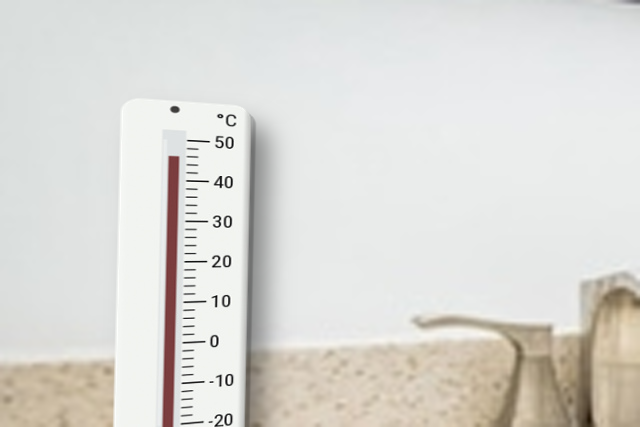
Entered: 46 °C
